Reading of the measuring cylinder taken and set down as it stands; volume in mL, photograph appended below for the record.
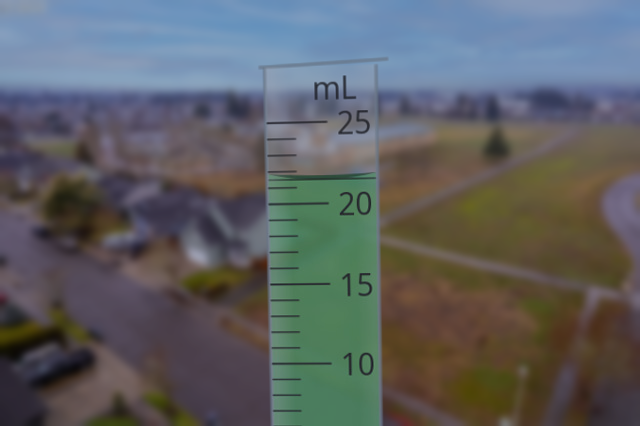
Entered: 21.5 mL
